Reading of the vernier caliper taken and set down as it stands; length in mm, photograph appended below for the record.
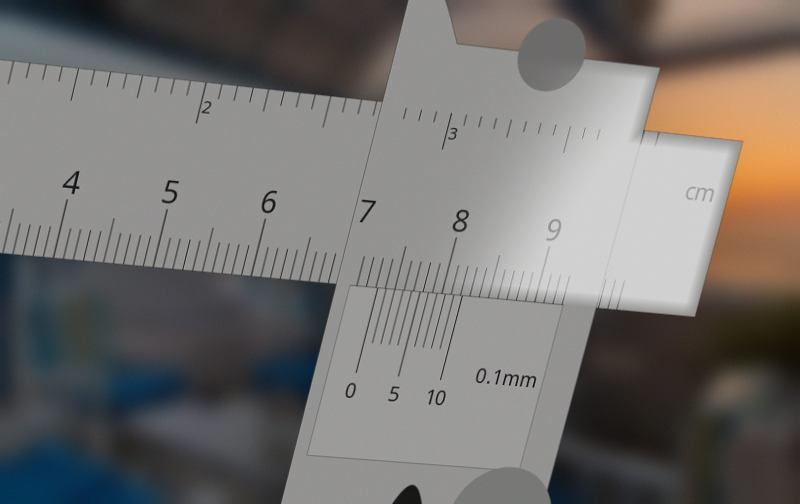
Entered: 73.2 mm
